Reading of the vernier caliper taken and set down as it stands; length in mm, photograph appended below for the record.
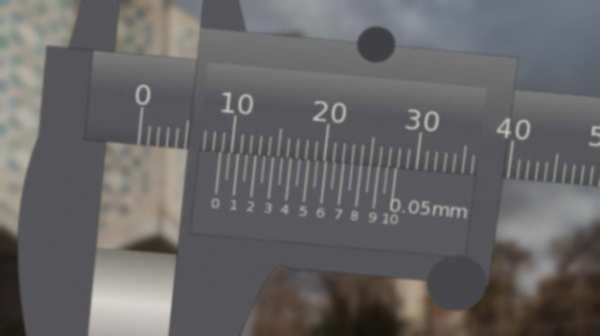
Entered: 8.8 mm
